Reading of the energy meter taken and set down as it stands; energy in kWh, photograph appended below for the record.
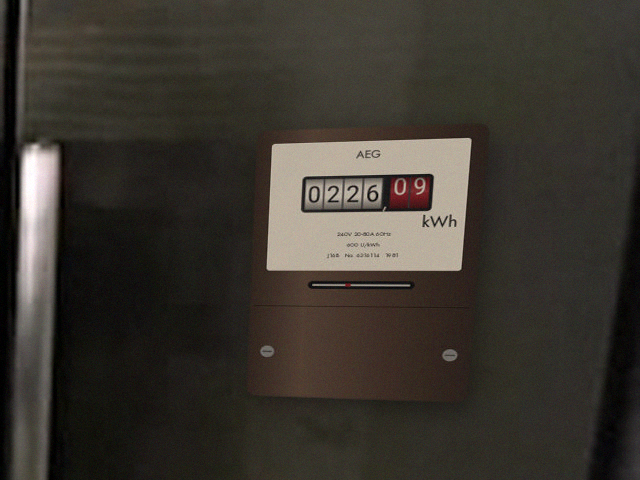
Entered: 226.09 kWh
